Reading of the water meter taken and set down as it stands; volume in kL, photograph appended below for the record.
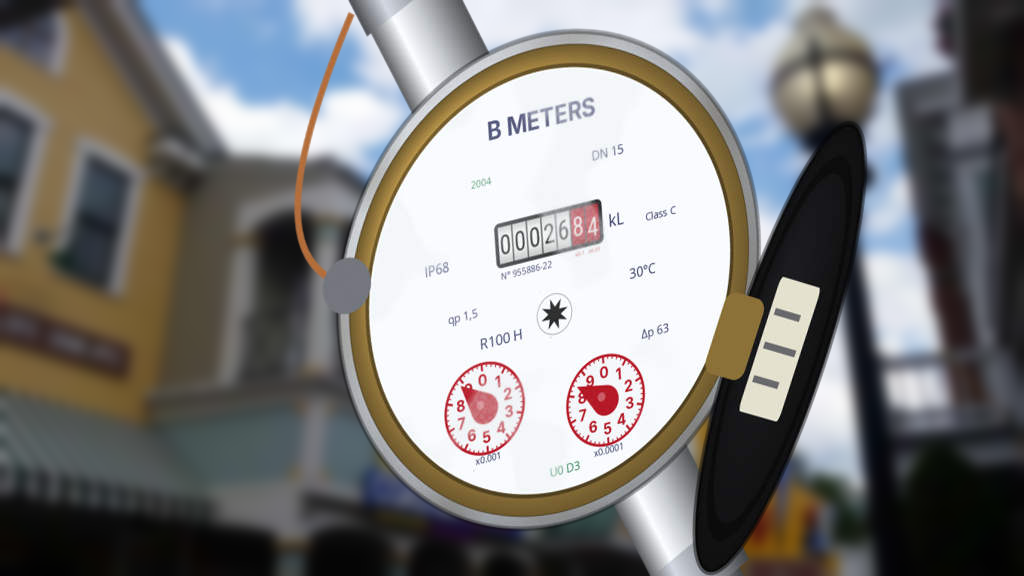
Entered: 26.8388 kL
